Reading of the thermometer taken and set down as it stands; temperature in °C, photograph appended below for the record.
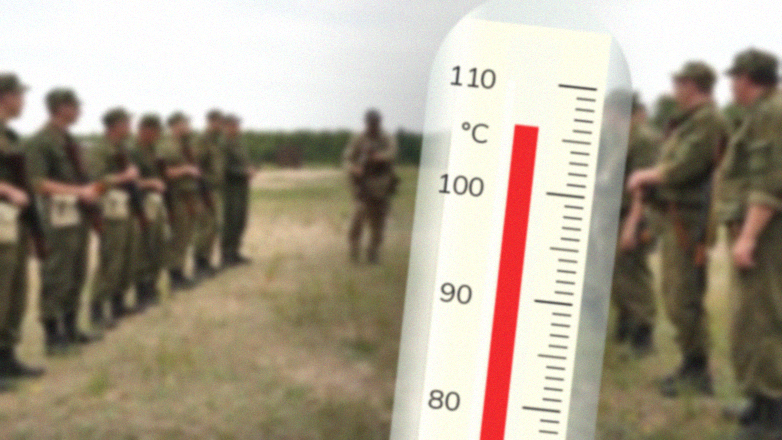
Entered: 106 °C
